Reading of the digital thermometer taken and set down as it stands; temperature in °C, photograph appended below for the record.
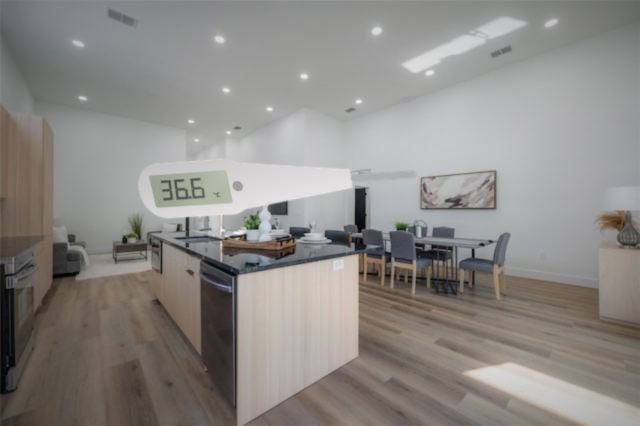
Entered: 36.6 °C
